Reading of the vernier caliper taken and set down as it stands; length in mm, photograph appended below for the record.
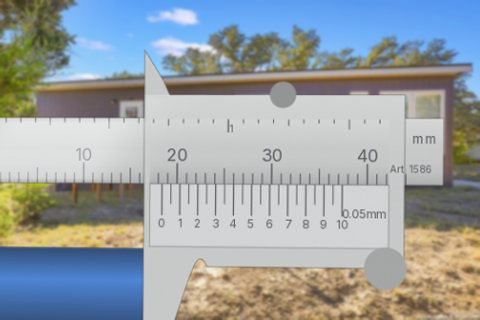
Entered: 18.4 mm
